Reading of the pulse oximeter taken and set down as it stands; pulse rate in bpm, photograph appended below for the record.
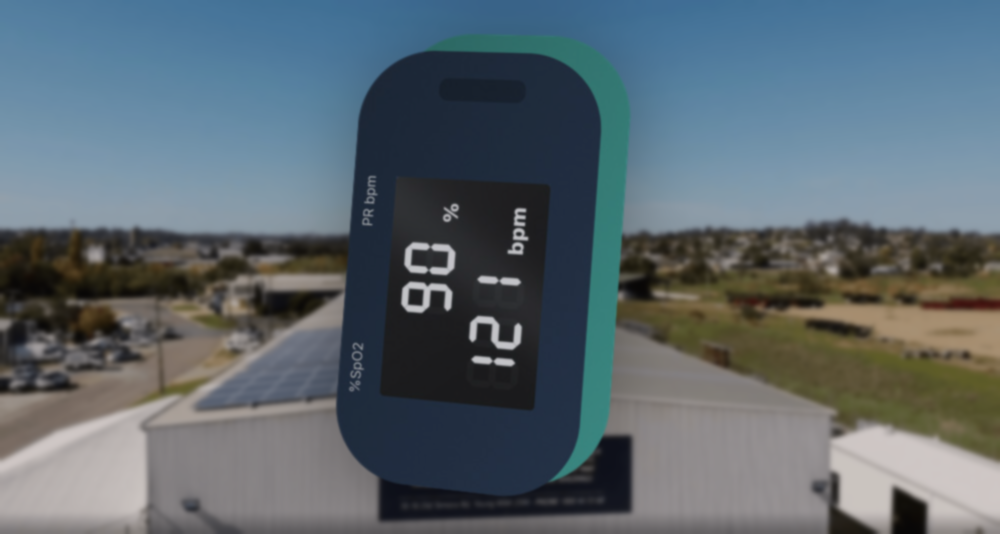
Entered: 121 bpm
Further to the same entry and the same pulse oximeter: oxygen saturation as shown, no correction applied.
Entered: 90 %
